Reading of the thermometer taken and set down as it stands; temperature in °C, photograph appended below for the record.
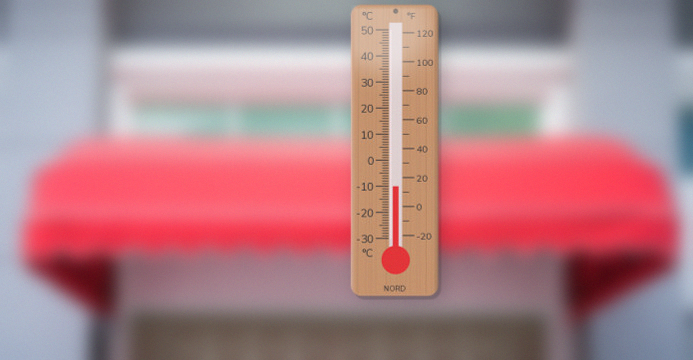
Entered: -10 °C
